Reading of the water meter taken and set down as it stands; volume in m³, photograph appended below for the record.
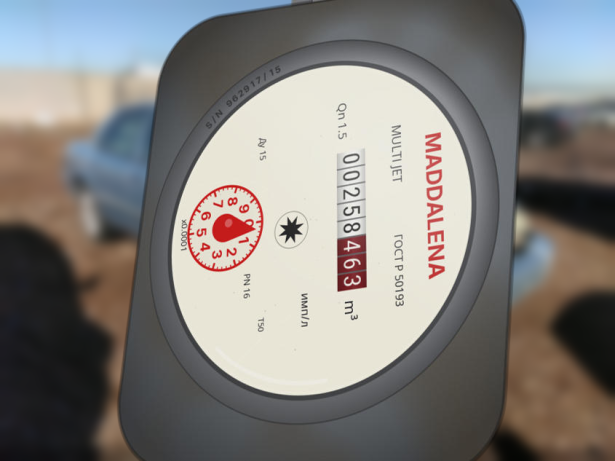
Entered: 258.4630 m³
